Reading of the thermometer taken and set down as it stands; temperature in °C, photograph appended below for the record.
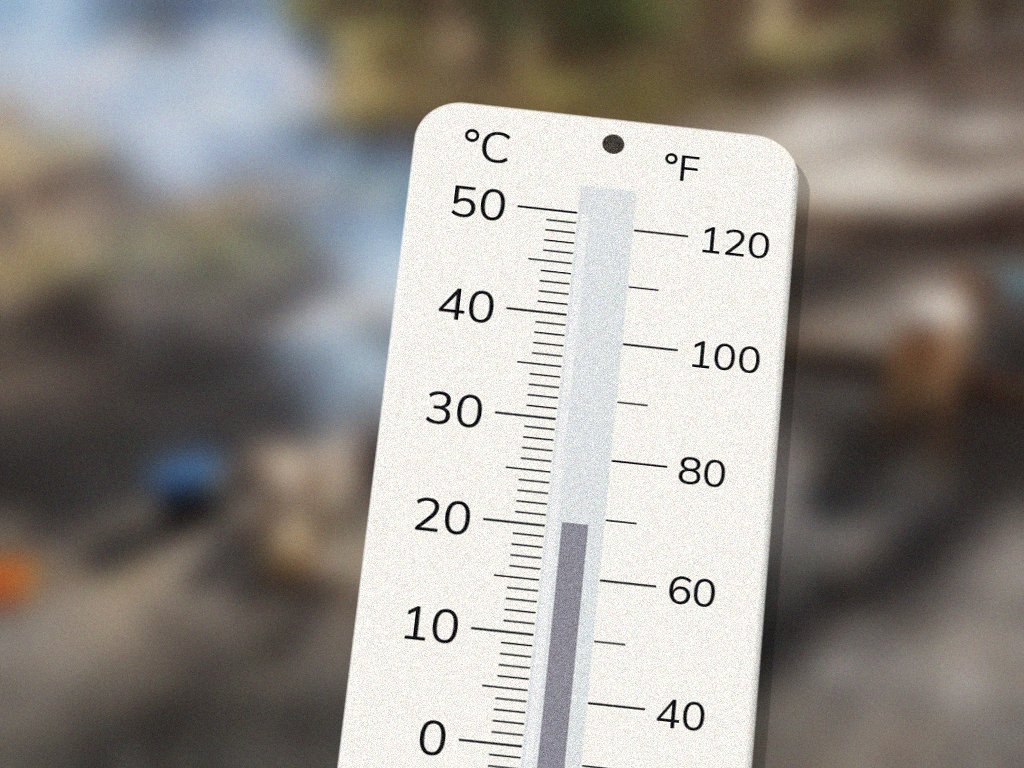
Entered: 20.5 °C
